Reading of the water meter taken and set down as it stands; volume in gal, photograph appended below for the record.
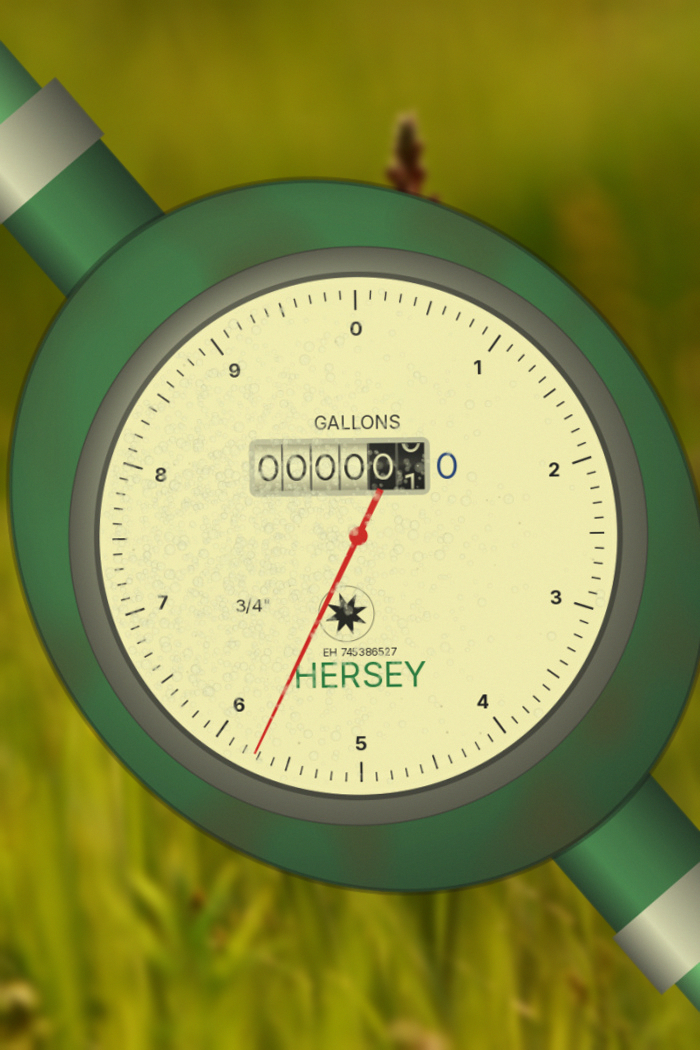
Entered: 5.7 gal
